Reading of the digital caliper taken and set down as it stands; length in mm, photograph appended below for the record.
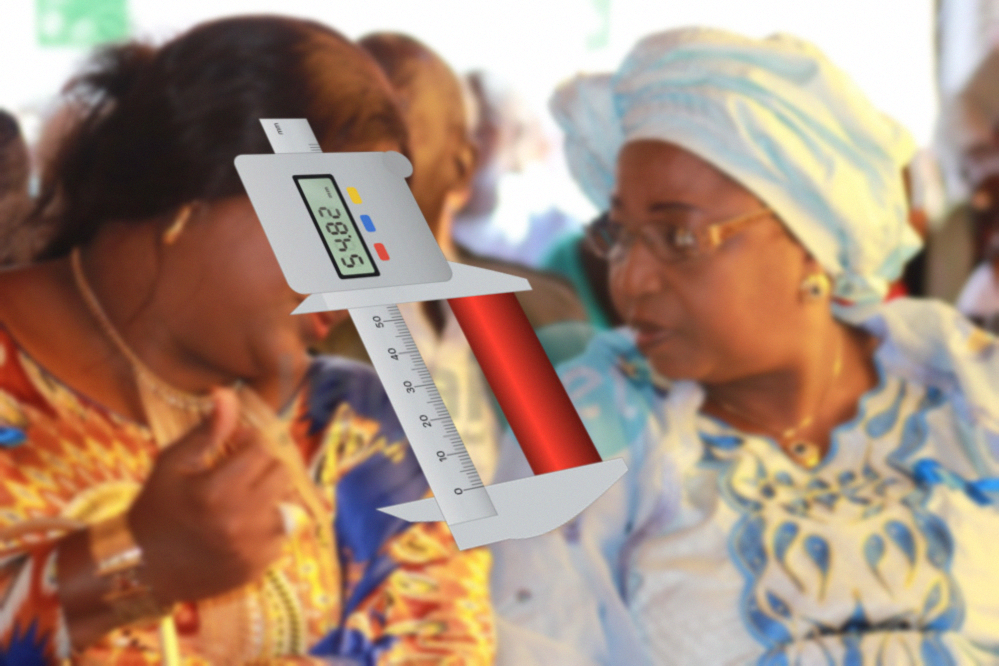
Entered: 54.82 mm
